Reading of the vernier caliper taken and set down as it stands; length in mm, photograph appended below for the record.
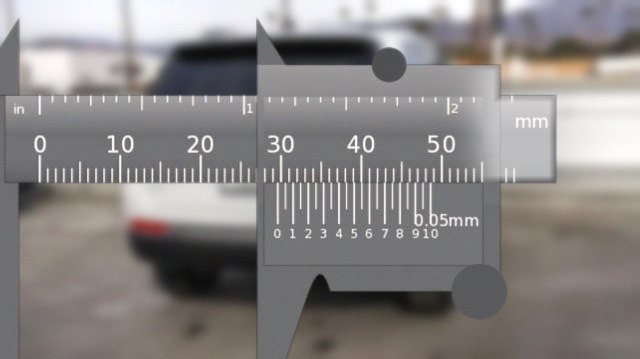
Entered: 29.6 mm
